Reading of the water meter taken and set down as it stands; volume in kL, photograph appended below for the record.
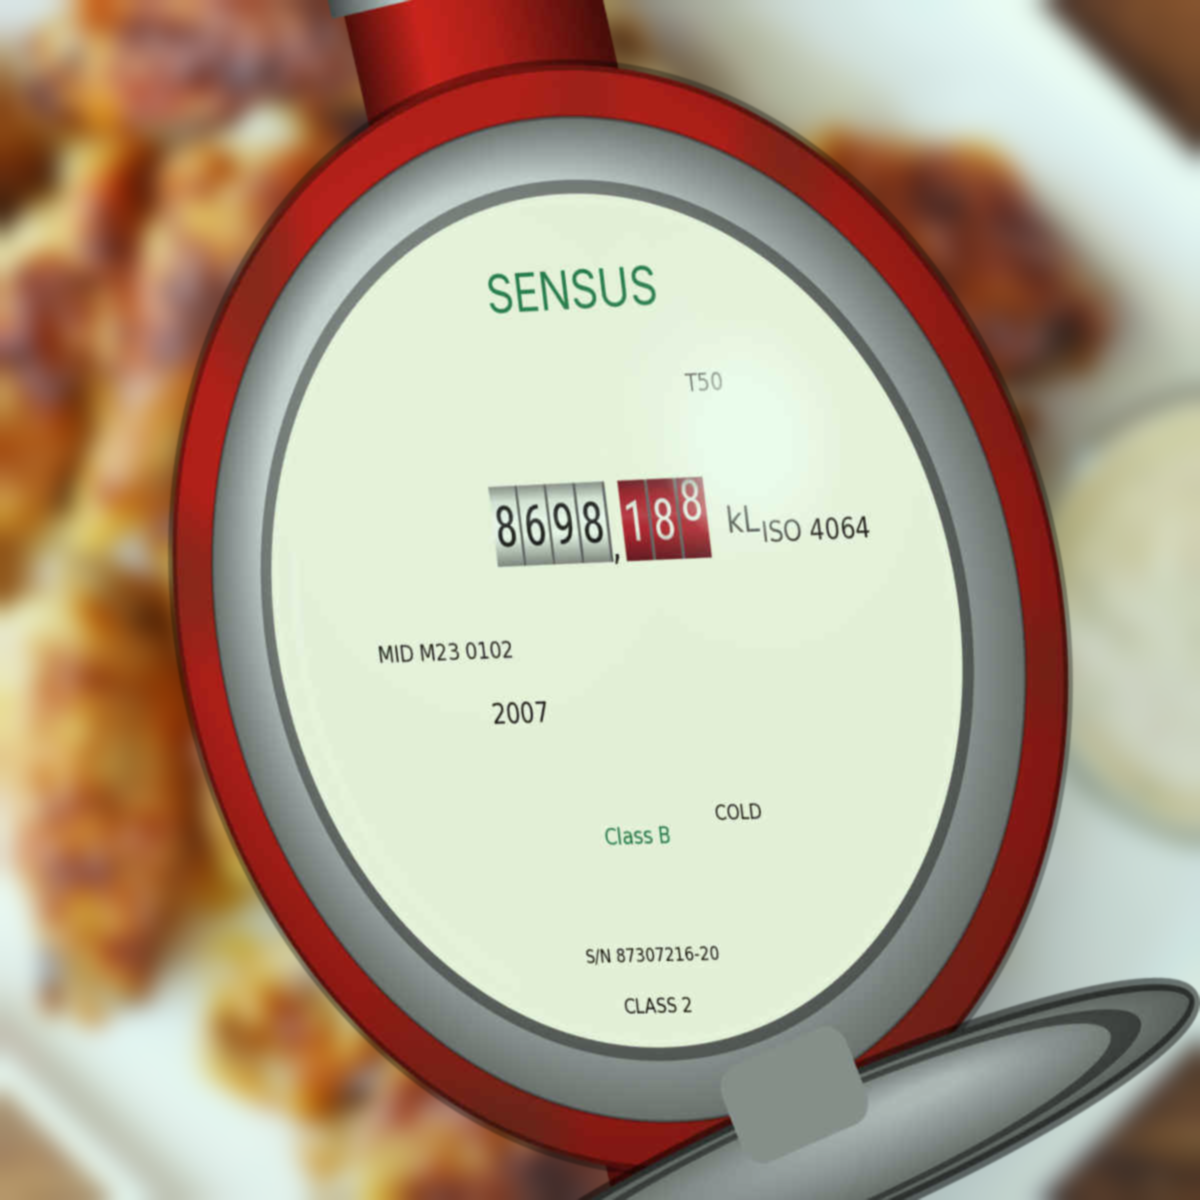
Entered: 8698.188 kL
